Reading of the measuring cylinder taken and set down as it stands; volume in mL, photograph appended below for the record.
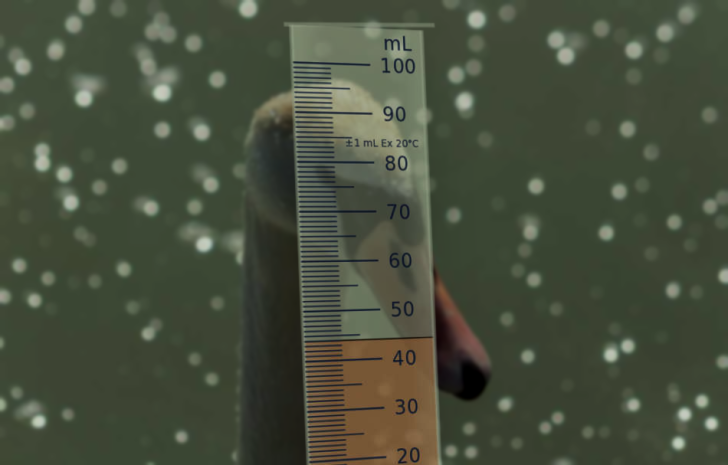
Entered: 44 mL
